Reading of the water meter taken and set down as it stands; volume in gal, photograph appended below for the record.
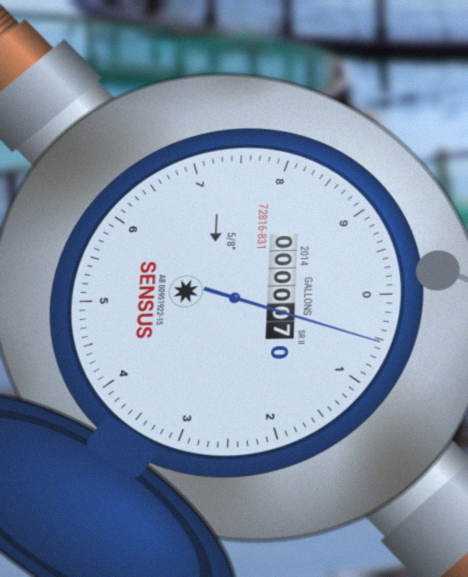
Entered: 70.5 gal
